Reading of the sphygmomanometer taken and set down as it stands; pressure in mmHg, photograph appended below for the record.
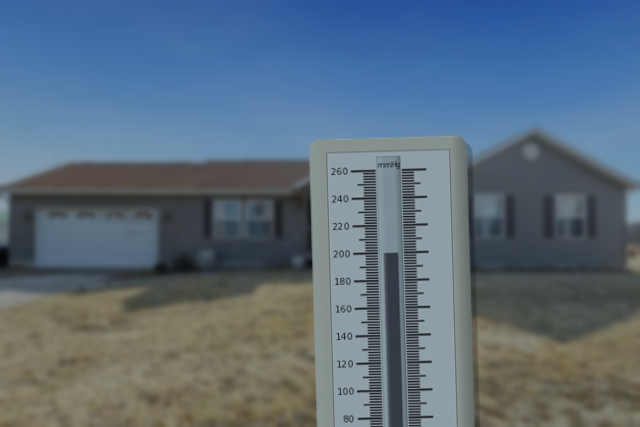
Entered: 200 mmHg
